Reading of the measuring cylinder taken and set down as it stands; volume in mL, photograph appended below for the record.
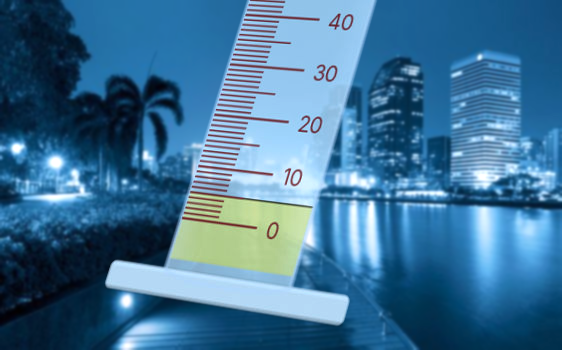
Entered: 5 mL
